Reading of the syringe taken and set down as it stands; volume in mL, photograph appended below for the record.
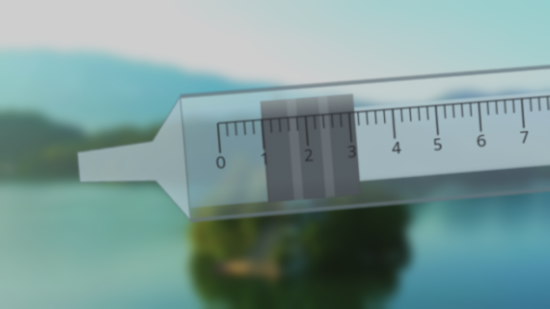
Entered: 1 mL
